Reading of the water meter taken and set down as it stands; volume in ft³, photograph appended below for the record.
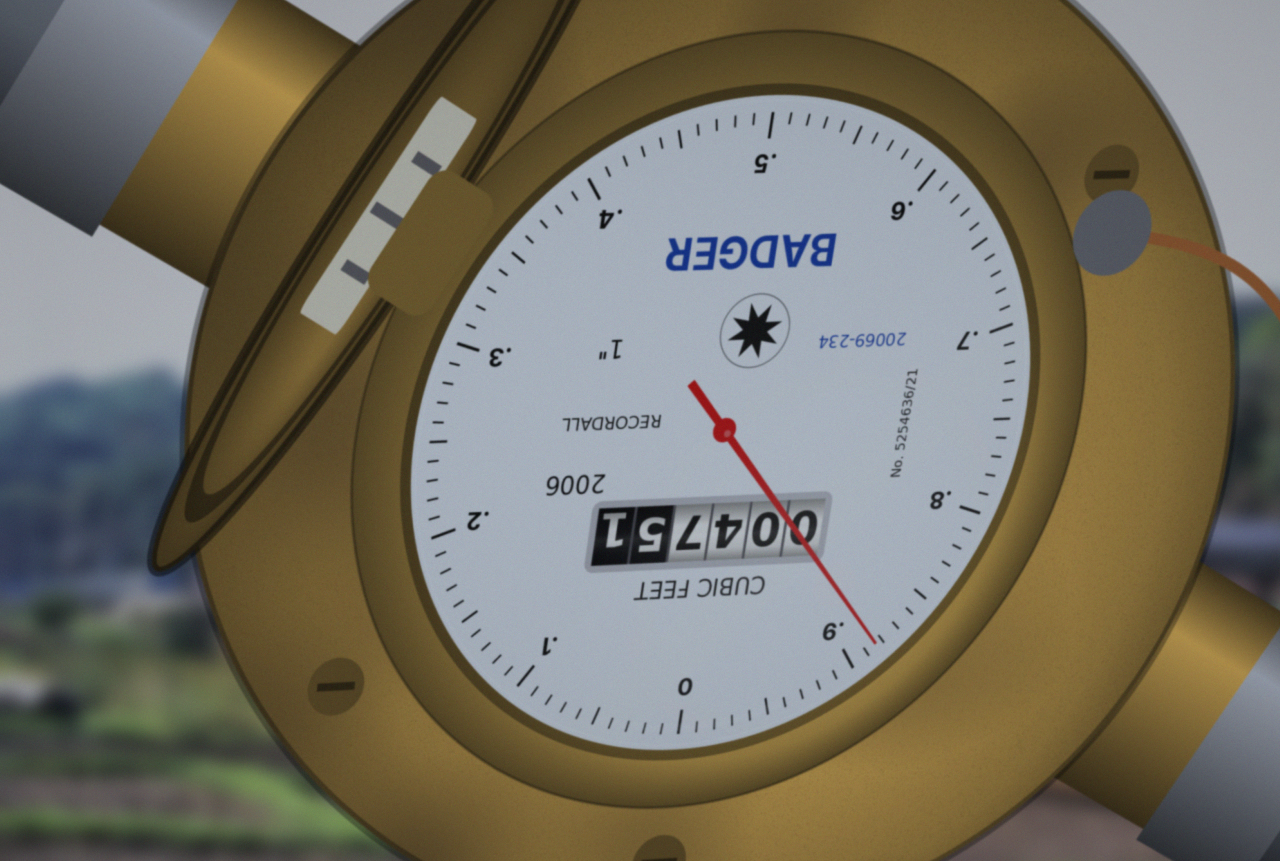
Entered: 4750.88 ft³
